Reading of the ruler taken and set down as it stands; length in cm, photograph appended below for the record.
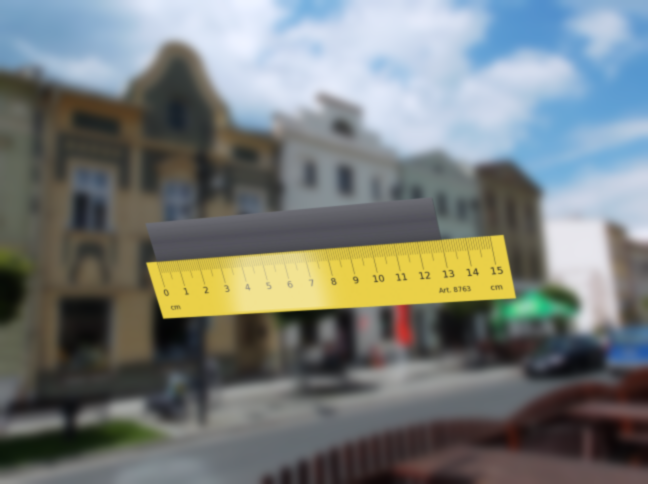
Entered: 13 cm
